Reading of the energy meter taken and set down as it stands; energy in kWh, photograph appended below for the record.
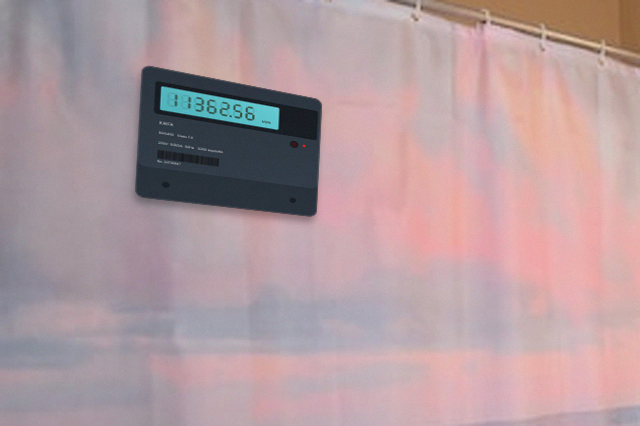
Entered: 11362.56 kWh
